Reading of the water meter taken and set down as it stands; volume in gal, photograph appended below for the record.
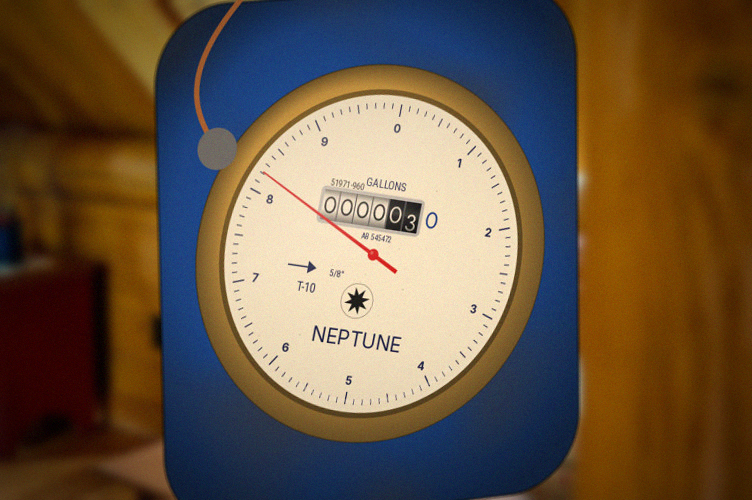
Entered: 28.2 gal
